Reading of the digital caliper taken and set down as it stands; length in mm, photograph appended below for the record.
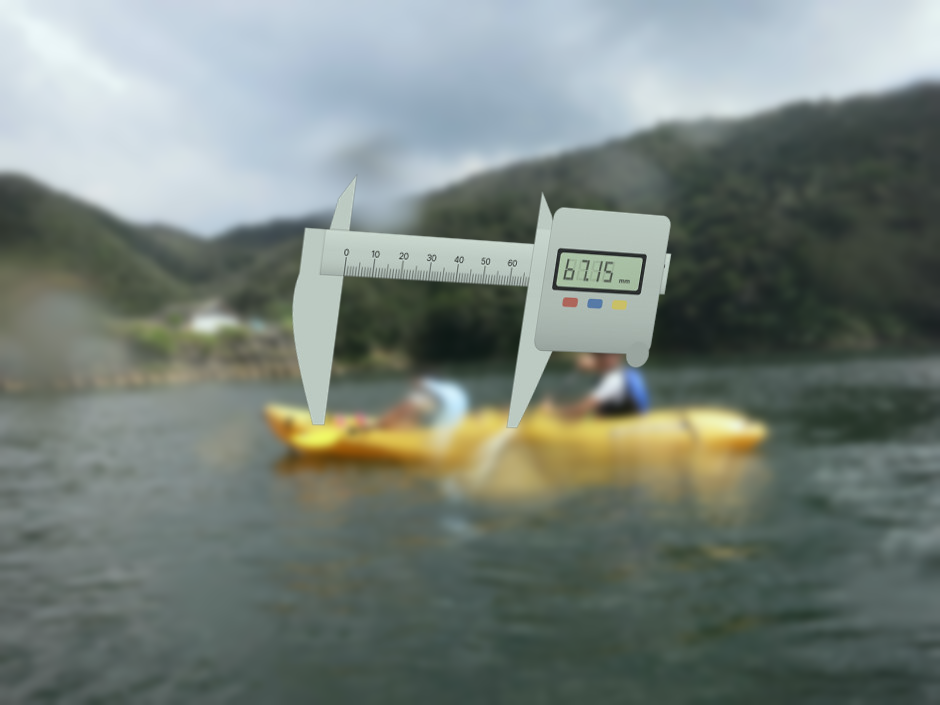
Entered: 67.15 mm
